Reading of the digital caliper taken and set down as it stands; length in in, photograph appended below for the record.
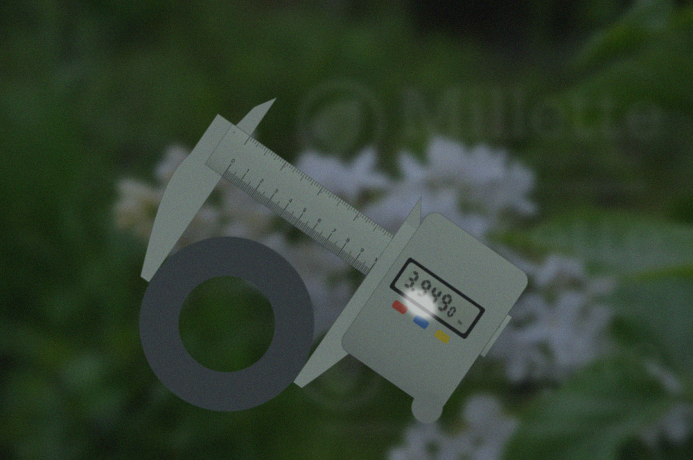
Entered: 3.9490 in
